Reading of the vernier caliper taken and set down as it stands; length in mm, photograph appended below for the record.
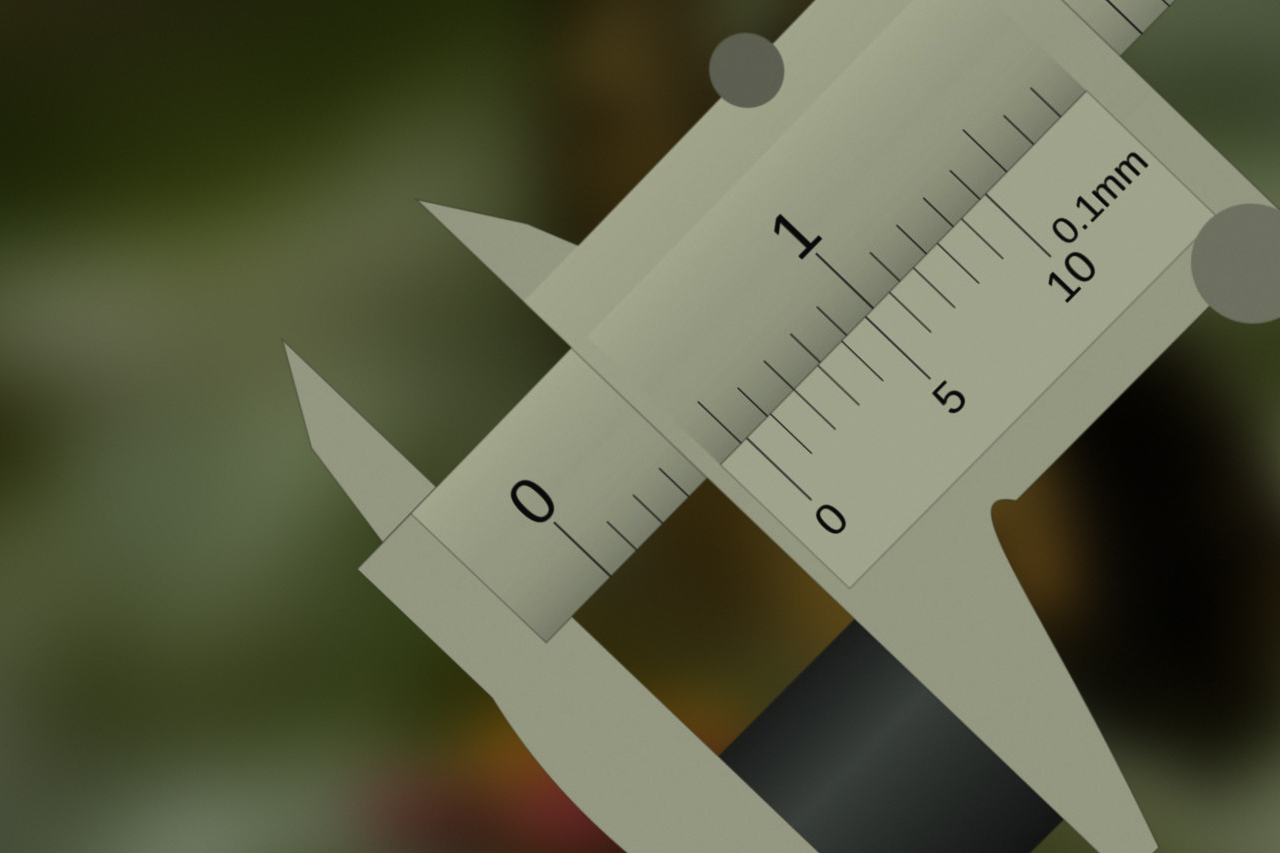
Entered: 5.2 mm
